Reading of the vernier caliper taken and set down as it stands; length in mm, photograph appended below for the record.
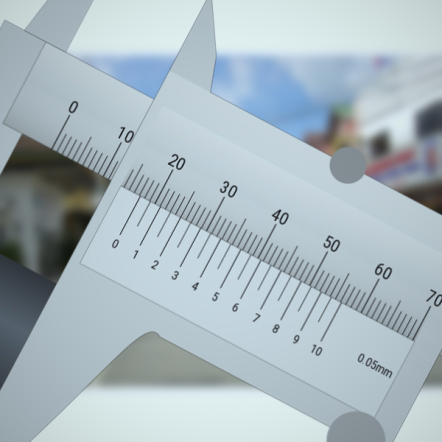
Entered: 17.2 mm
